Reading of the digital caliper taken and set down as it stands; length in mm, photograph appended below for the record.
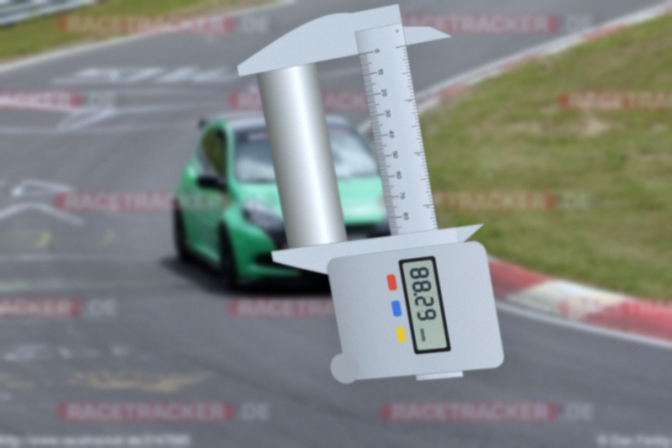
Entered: 88.29 mm
